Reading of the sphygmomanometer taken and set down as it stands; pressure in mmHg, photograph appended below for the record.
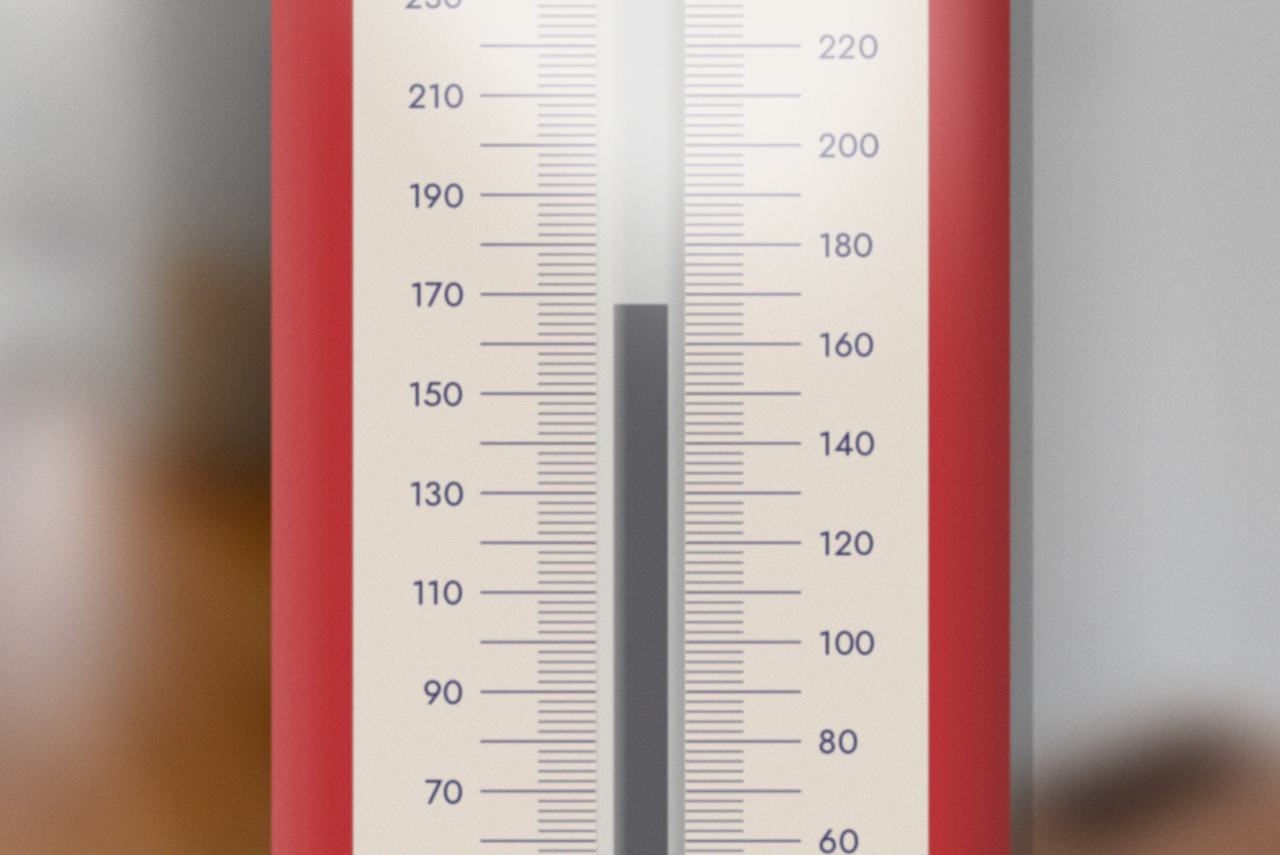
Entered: 168 mmHg
